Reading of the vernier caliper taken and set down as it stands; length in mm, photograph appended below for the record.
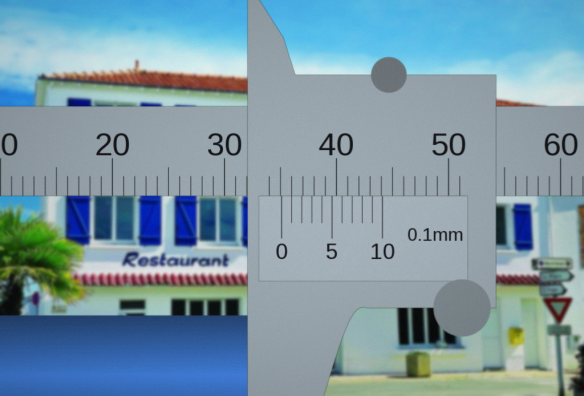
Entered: 35.1 mm
